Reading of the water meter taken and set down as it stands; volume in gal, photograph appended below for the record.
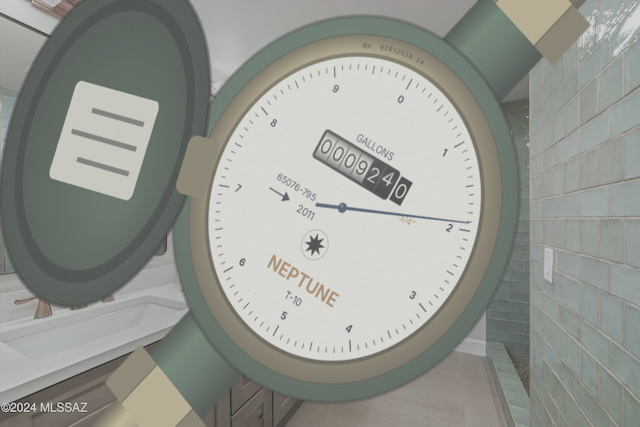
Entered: 9241.9 gal
